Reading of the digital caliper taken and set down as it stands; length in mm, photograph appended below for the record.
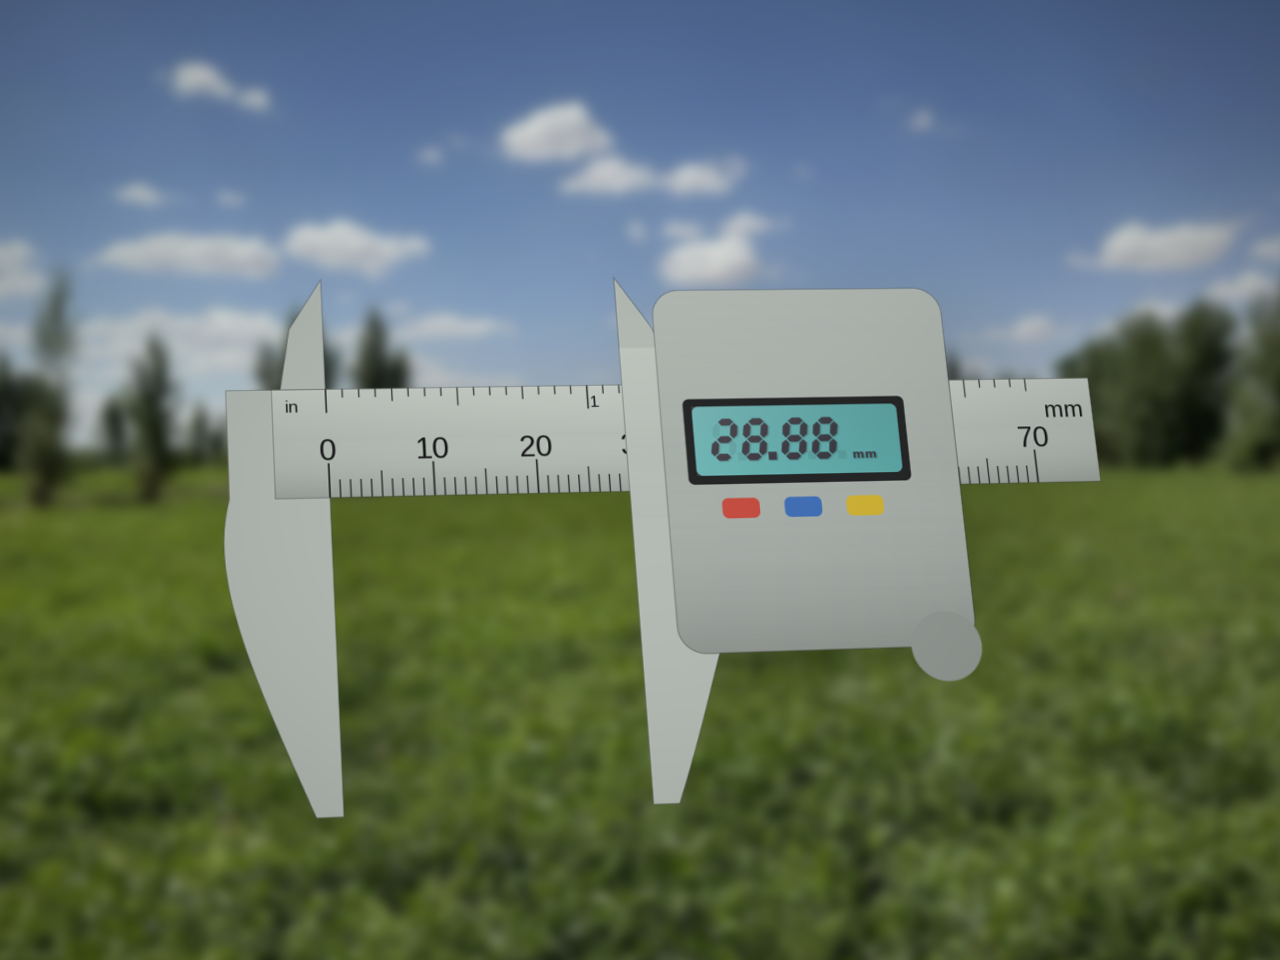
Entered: 28.88 mm
